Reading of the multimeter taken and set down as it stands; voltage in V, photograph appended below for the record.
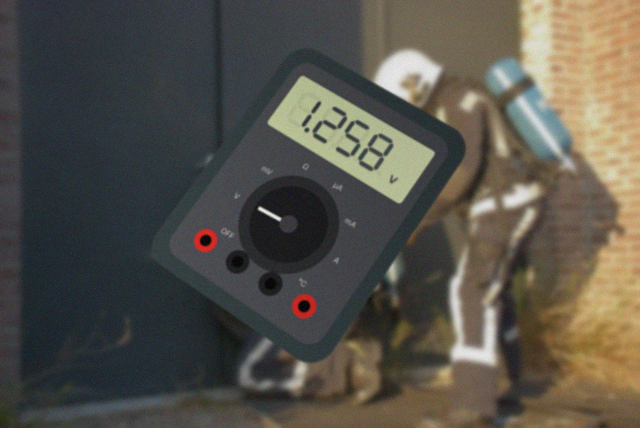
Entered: 1.258 V
